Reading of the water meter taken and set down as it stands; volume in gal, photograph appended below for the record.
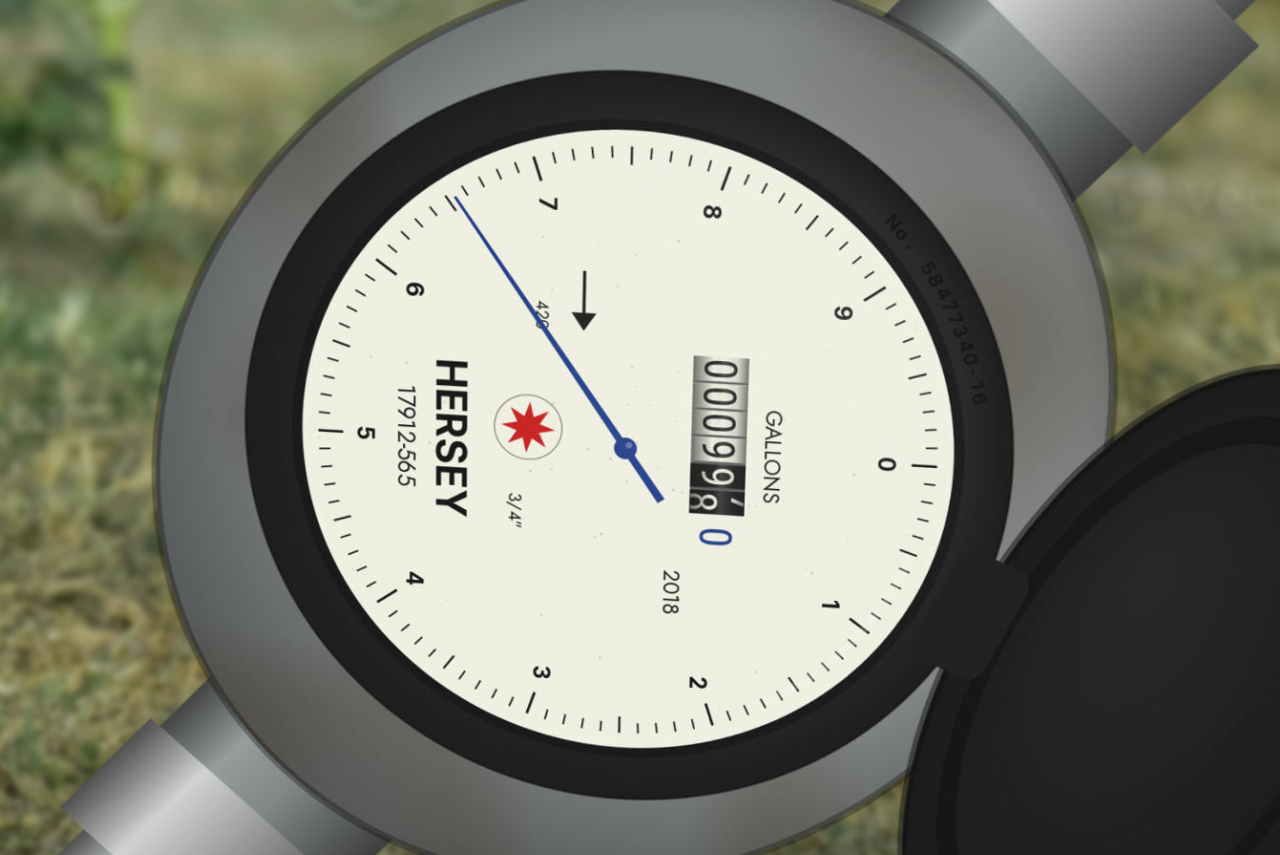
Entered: 9976.5 gal
